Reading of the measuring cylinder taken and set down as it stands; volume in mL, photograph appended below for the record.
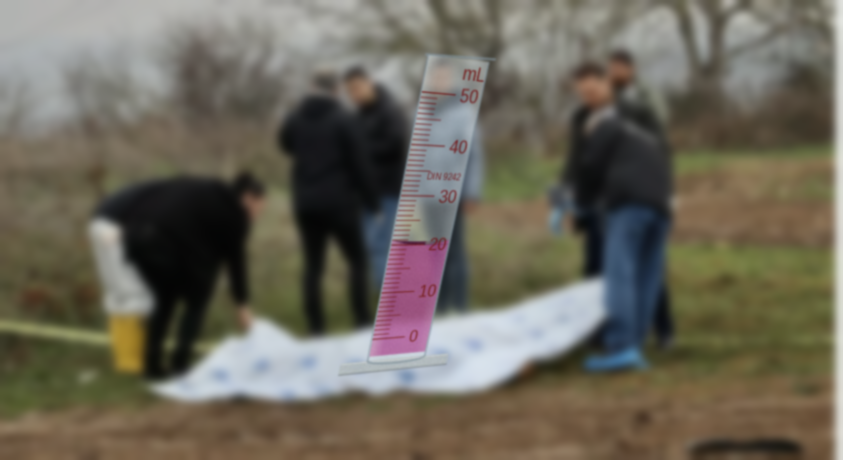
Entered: 20 mL
